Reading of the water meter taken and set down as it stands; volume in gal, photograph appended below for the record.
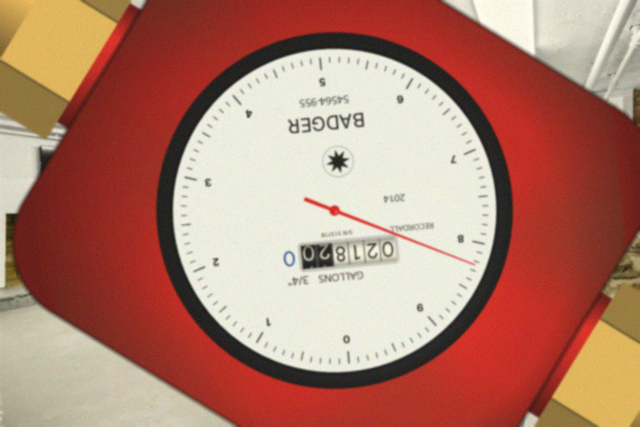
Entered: 218198.2 gal
